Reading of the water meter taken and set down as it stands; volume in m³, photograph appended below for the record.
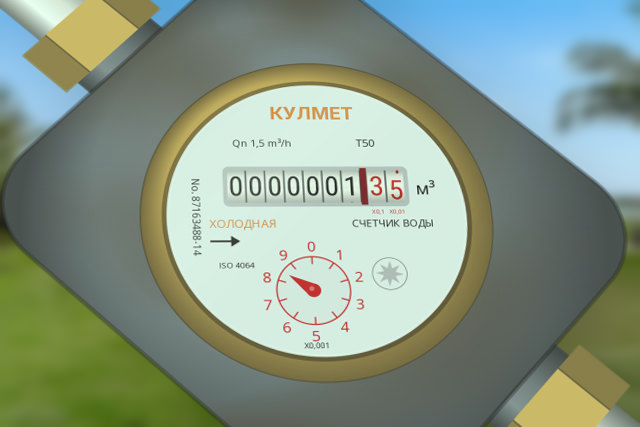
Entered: 1.348 m³
